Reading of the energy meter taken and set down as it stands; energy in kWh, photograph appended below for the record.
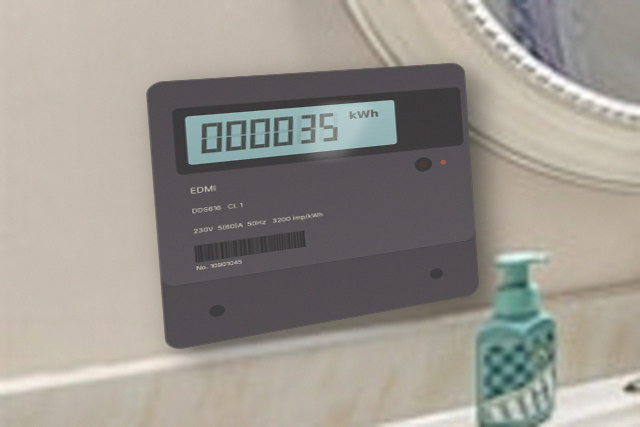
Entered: 35 kWh
